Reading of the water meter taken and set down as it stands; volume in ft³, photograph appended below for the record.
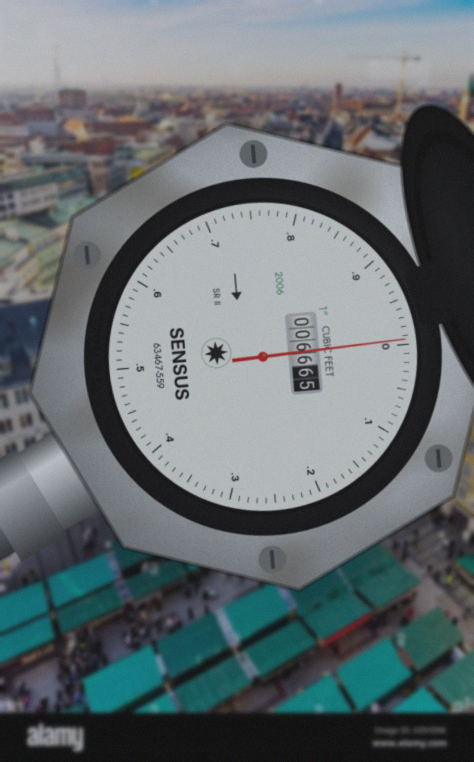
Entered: 6664.99 ft³
